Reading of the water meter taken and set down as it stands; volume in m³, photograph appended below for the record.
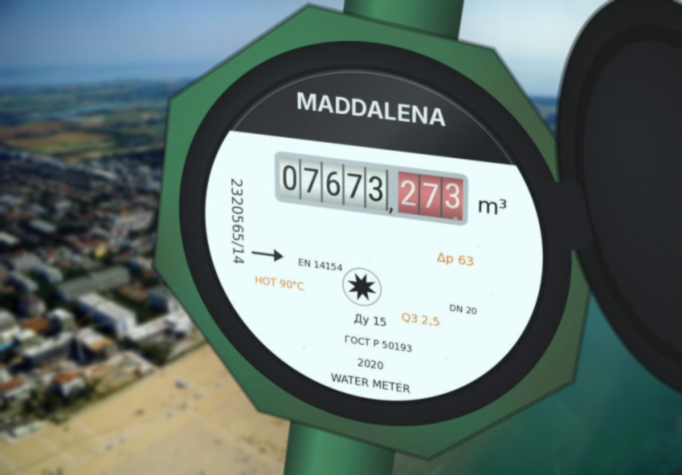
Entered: 7673.273 m³
